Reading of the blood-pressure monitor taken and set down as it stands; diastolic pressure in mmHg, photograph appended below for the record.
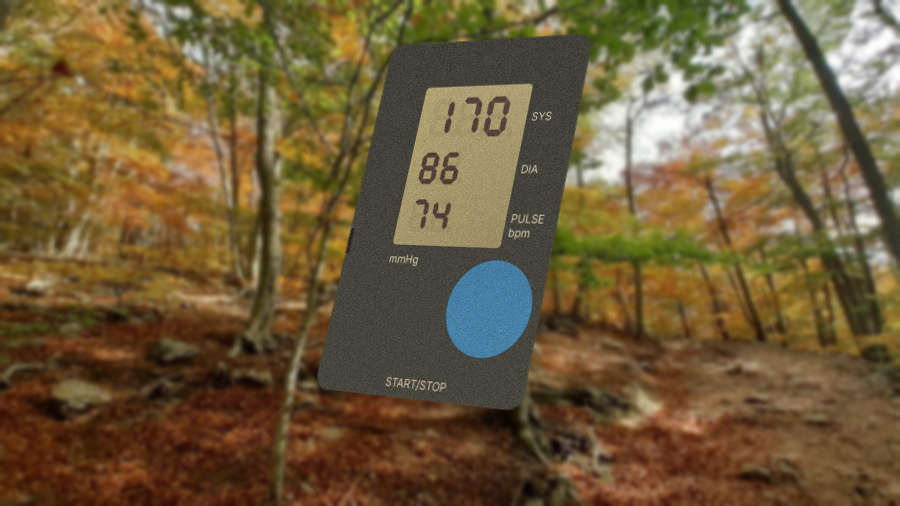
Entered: 86 mmHg
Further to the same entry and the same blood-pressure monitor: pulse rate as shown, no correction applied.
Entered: 74 bpm
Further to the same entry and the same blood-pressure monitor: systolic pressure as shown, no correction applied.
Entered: 170 mmHg
